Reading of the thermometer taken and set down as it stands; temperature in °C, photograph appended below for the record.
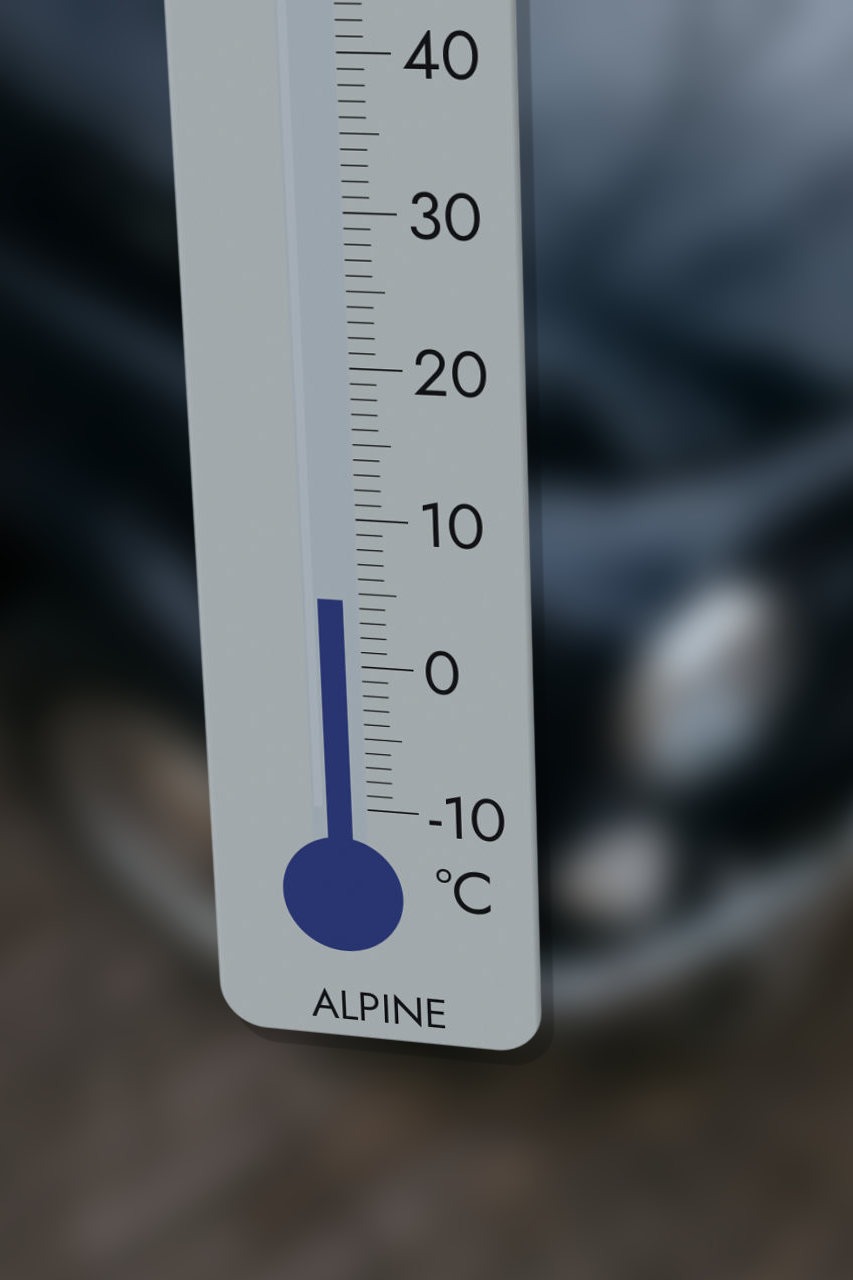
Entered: 4.5 °C
